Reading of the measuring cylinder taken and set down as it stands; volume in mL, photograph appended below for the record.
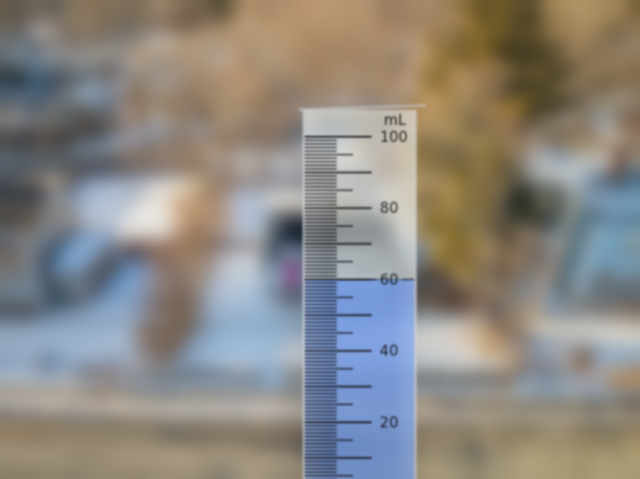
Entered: 60 mL
